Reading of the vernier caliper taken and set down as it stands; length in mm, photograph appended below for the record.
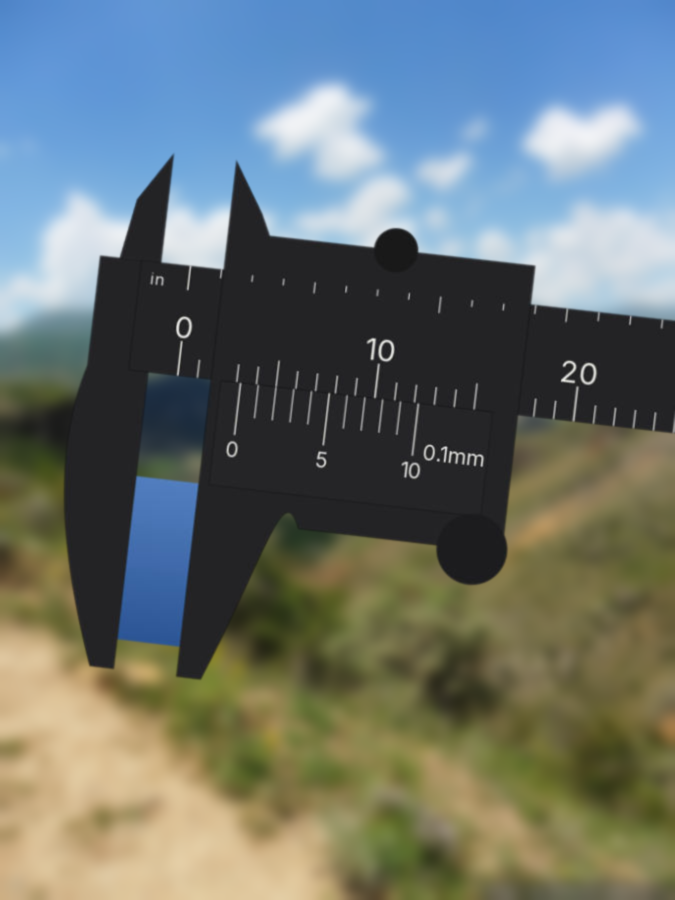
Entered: 3.2 mm
